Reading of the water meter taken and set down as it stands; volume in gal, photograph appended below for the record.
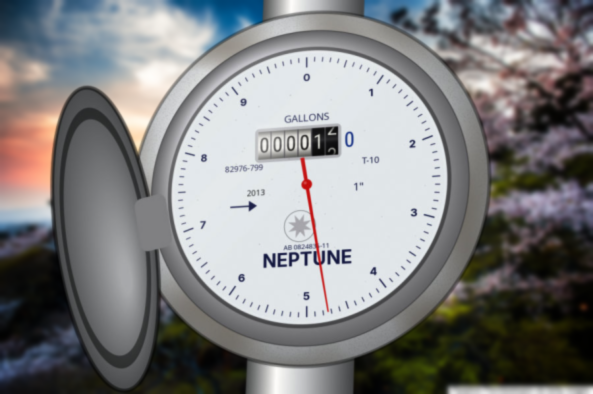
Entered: 124.7 gal
